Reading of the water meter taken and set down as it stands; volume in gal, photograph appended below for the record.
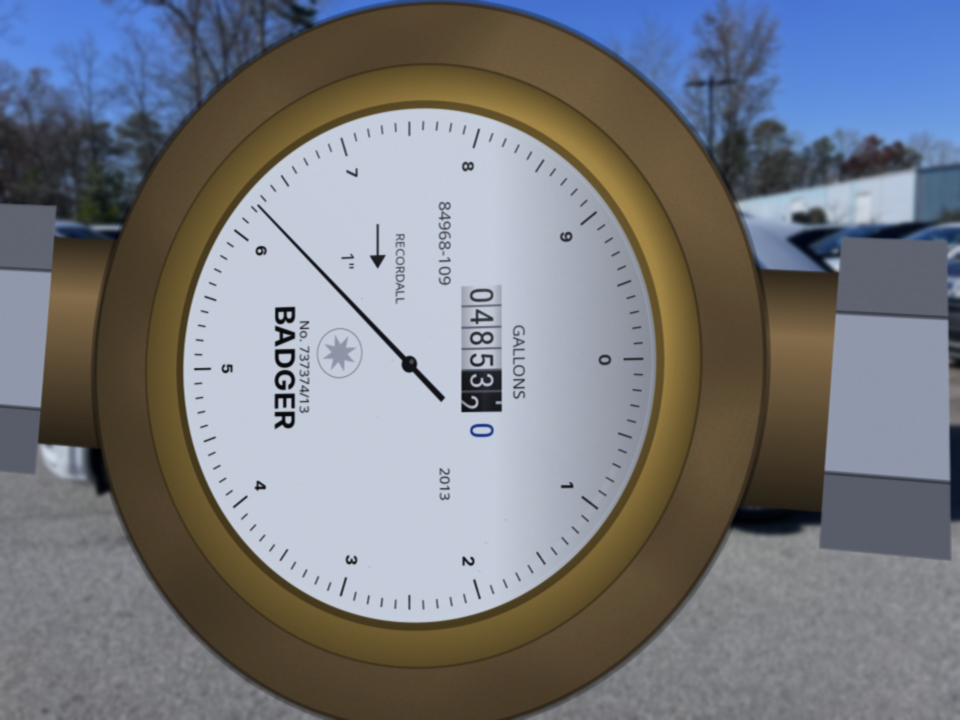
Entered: 485316.2 gal
